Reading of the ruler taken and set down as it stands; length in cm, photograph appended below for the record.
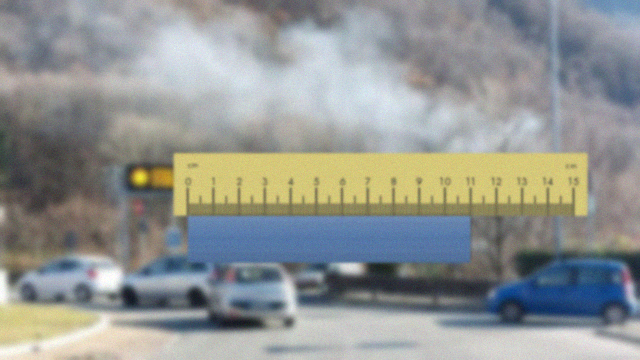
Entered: 11 cm
